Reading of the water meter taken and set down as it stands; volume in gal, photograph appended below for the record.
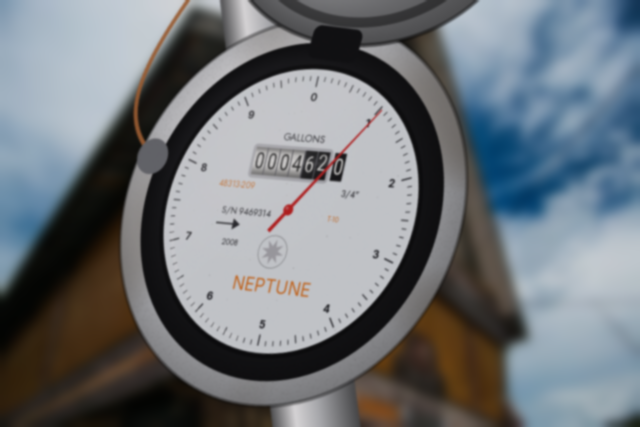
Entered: 4621.0 gal
